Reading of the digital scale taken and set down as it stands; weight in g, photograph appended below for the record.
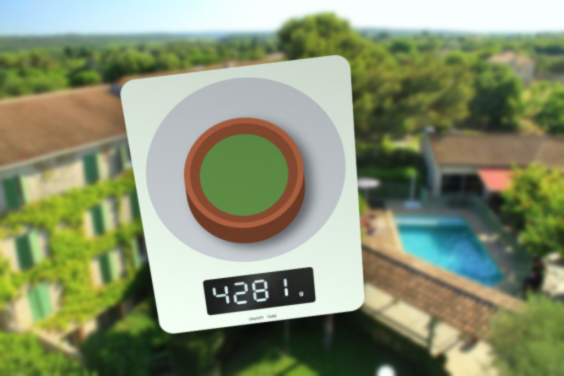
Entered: 4281 g
